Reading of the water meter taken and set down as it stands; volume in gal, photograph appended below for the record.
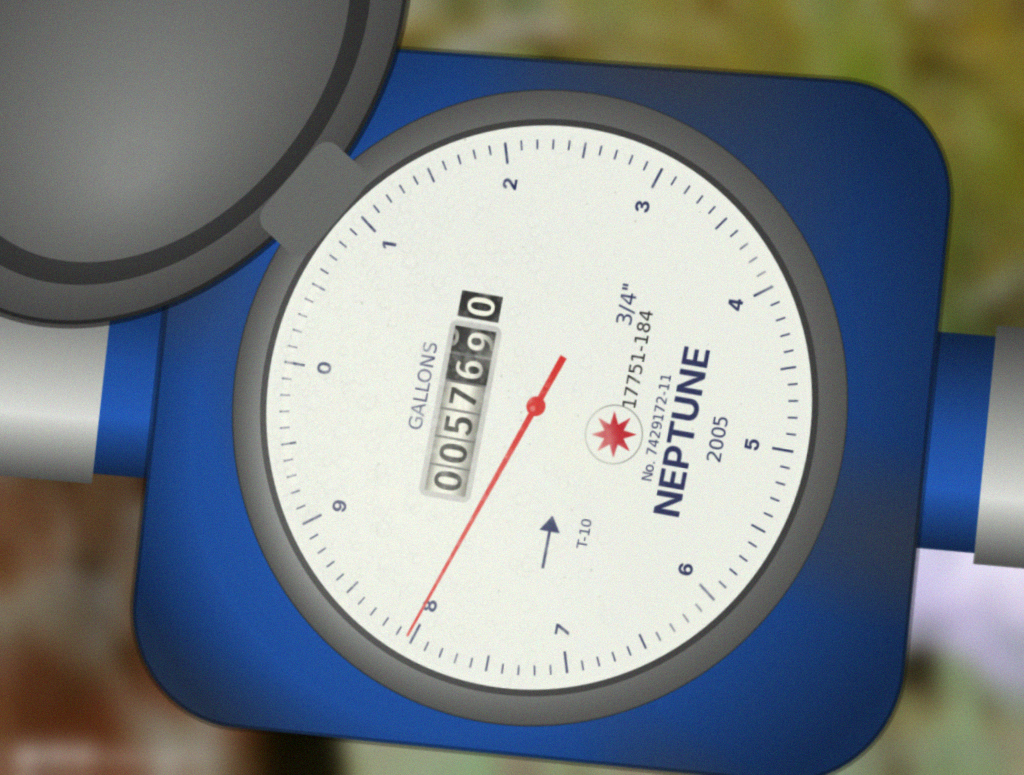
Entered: 57688.0 gal
